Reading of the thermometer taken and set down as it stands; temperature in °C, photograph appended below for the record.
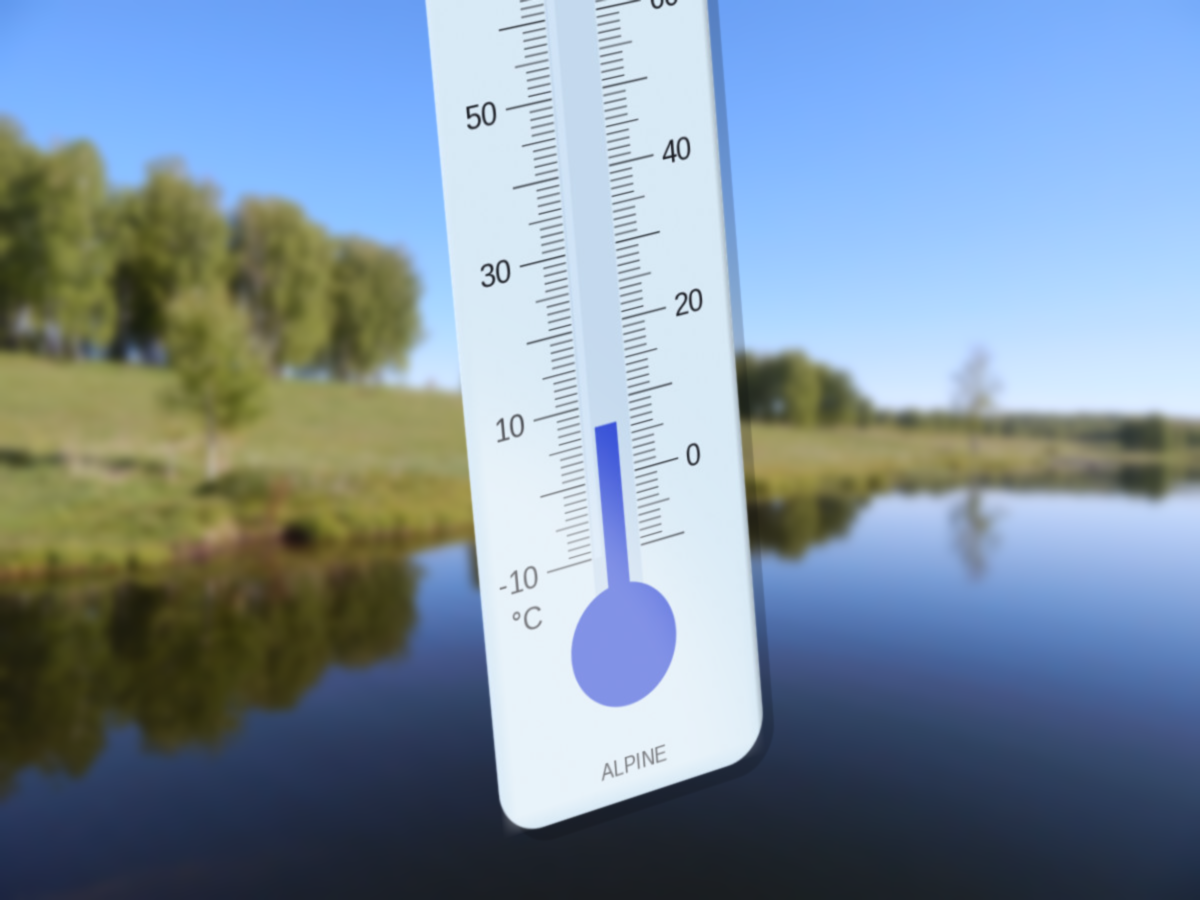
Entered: 7 °C
